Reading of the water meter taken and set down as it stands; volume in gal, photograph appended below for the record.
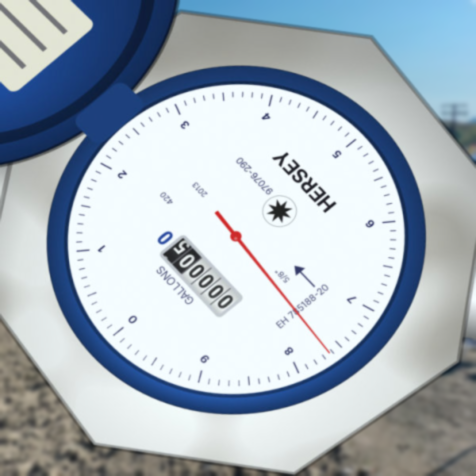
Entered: 47.6 gal
